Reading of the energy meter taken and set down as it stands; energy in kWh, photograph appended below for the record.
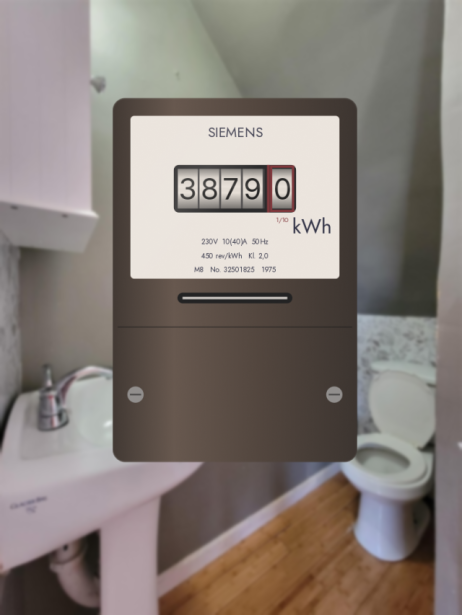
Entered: 3879.0 kWh
